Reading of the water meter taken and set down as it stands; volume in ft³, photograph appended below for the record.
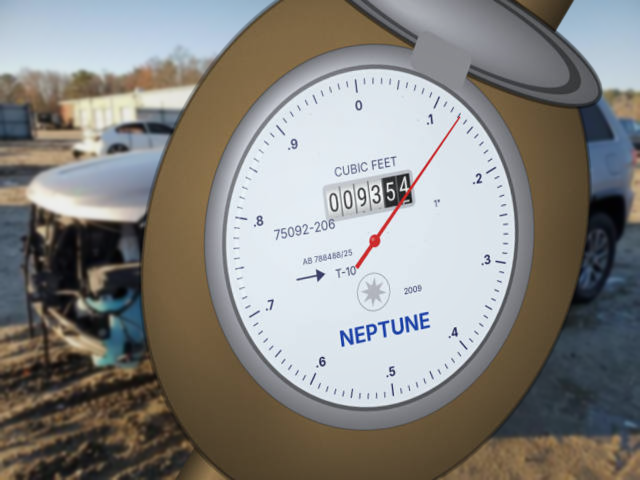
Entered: 9354.13 ft³
